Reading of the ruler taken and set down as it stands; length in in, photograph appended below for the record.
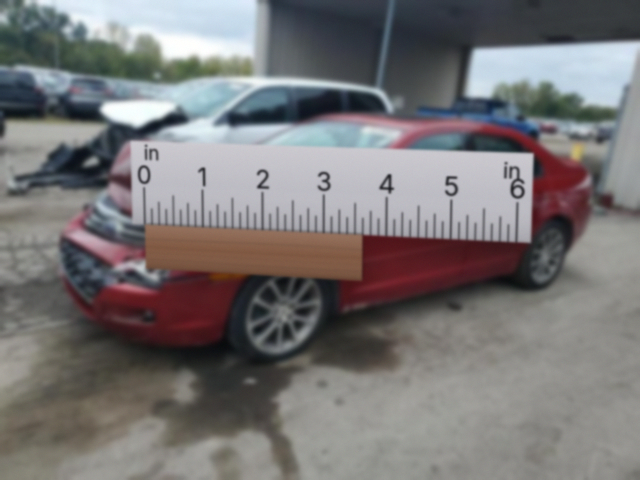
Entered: 3.625 in
